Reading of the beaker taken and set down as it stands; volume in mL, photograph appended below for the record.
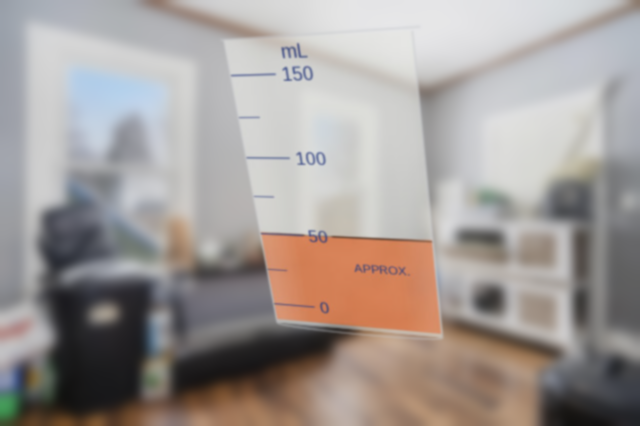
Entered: 50 mL
